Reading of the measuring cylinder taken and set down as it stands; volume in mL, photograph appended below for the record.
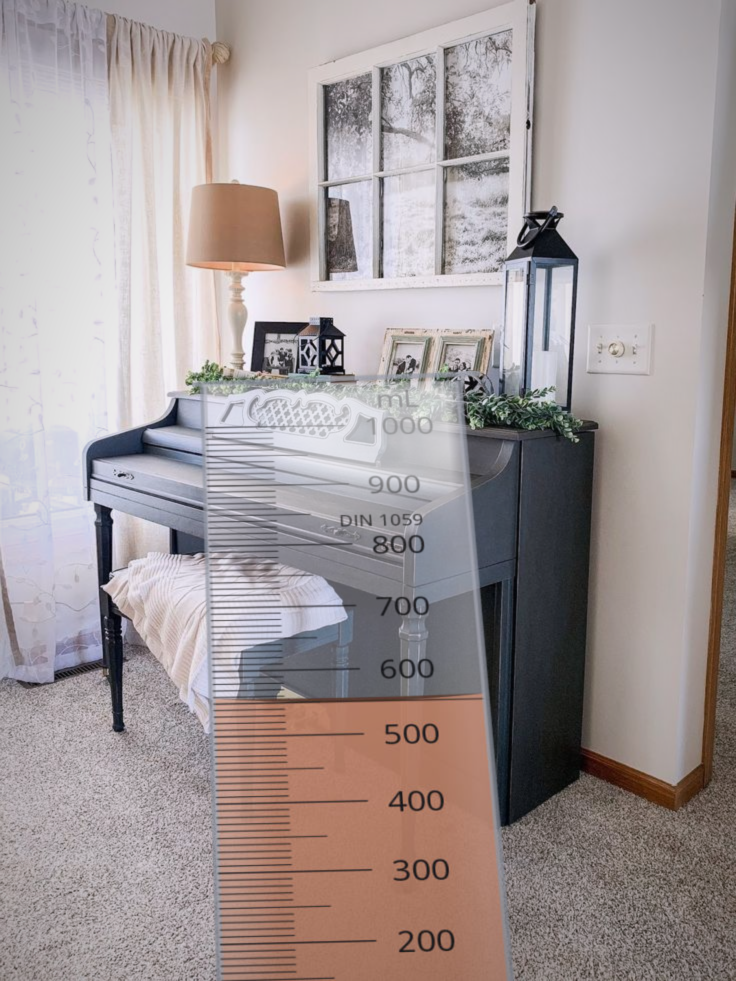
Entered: 550 mL
